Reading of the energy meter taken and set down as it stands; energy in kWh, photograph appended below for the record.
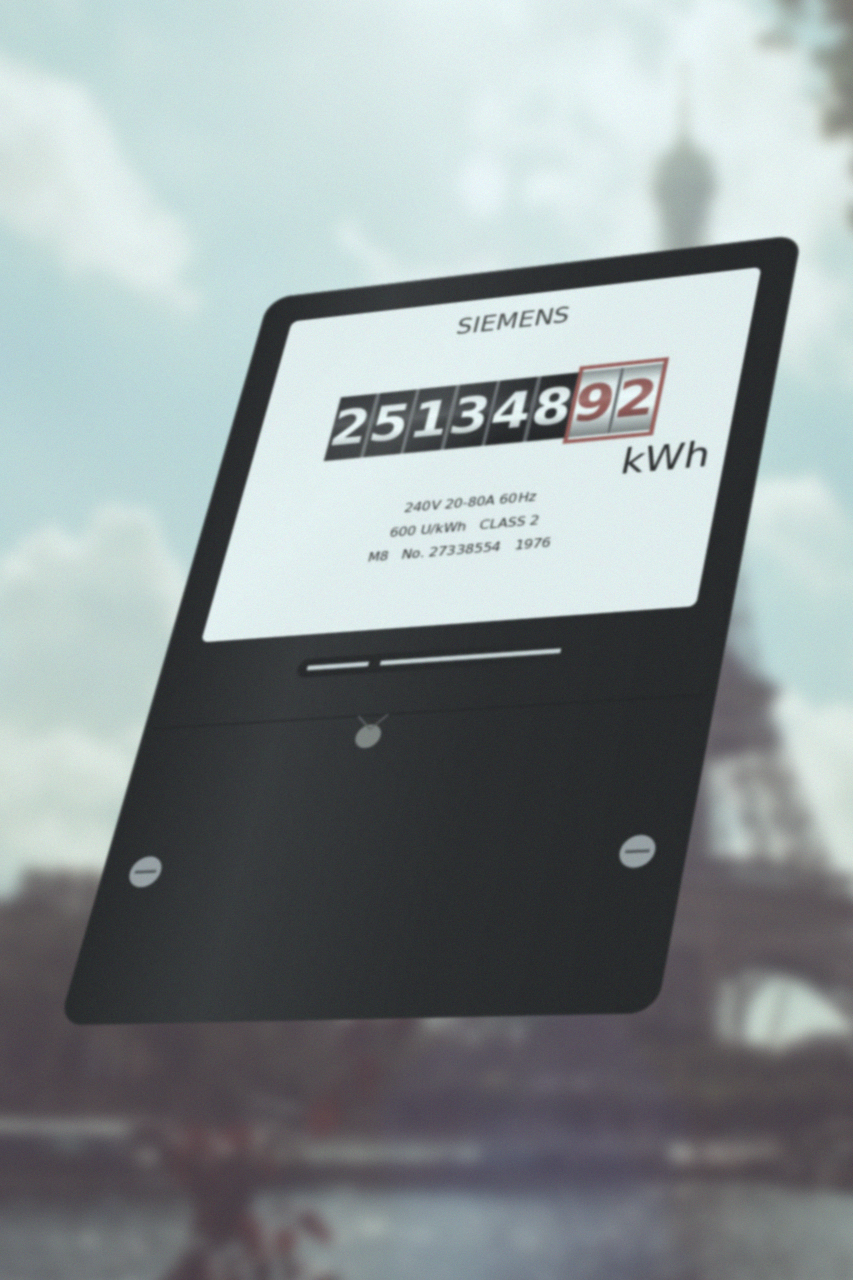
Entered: 251348.92 kWh
